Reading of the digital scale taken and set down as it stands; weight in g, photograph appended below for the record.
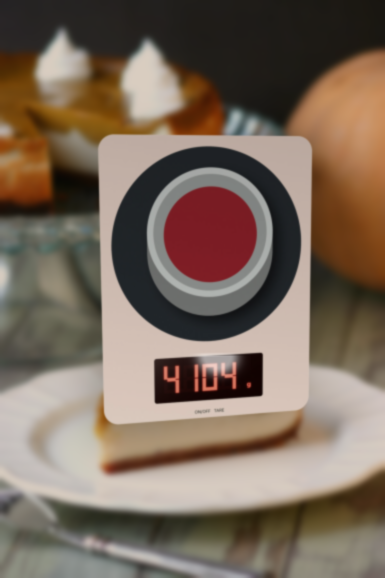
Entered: 4104 g
